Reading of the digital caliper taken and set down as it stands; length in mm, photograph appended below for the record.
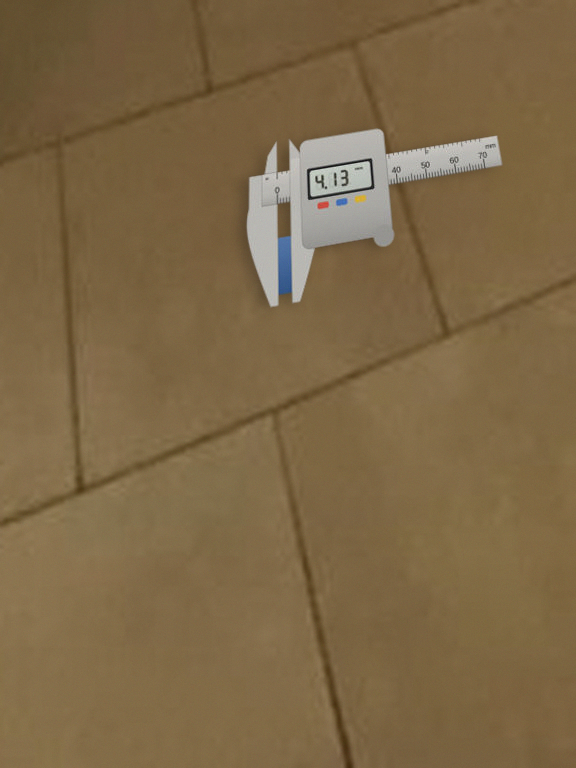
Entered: 4.13 mm
